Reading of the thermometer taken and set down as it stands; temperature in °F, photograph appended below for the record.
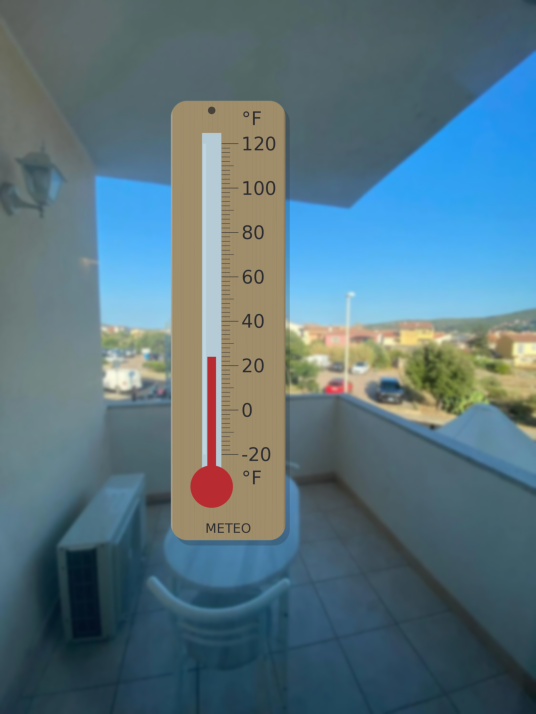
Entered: 24 °F
